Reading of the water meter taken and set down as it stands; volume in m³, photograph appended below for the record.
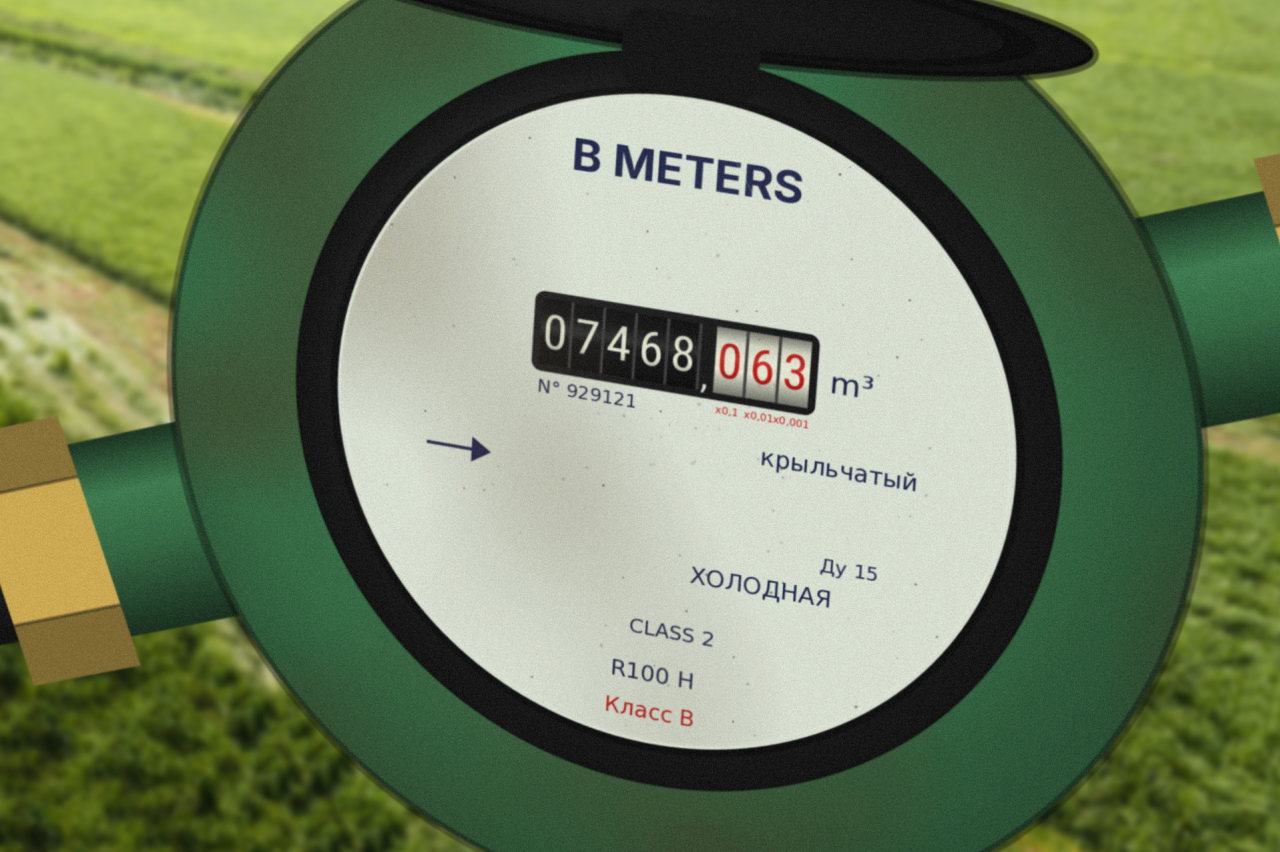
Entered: 7468.063 m³
